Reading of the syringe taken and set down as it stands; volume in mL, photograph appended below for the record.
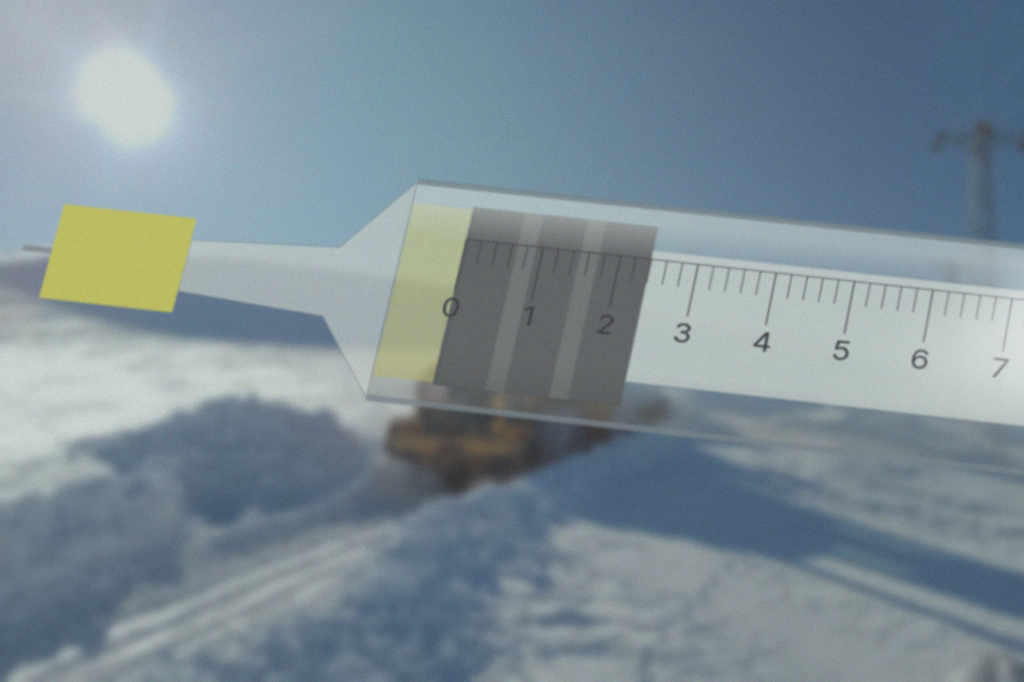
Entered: 0 mL
